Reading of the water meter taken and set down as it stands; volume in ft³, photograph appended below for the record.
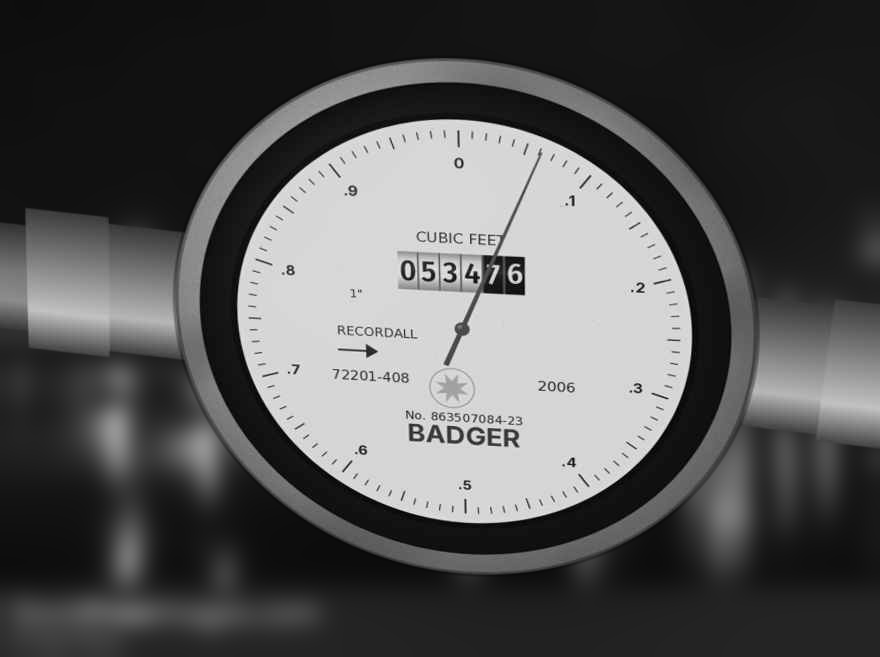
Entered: 53476.06 ft³
